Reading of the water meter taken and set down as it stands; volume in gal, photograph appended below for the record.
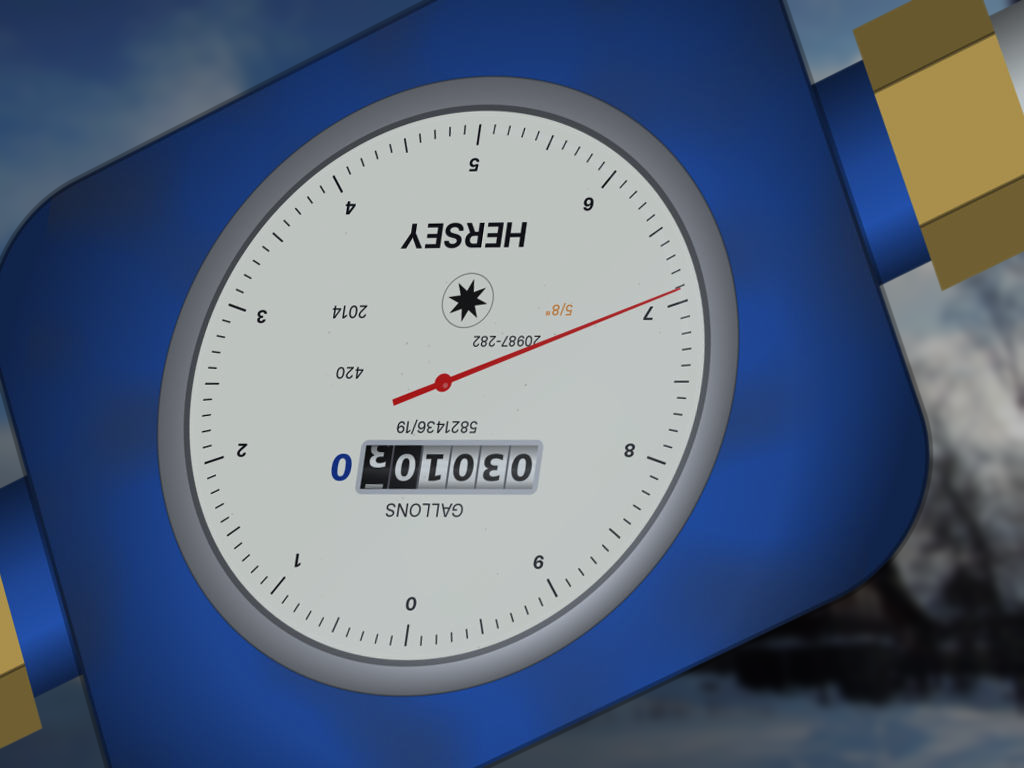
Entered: 301026.9 gal
